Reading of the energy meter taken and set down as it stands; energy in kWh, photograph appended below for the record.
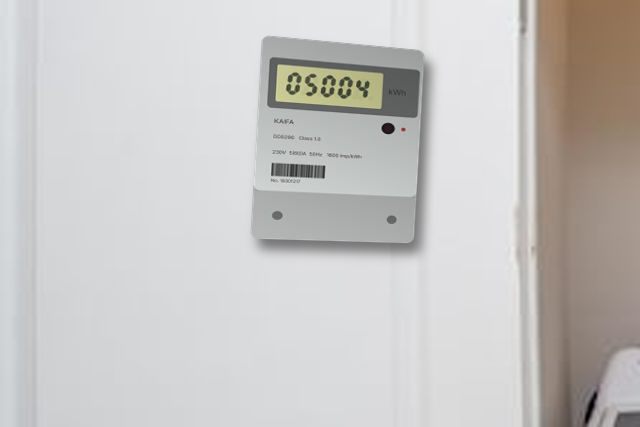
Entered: 5004 kWh
